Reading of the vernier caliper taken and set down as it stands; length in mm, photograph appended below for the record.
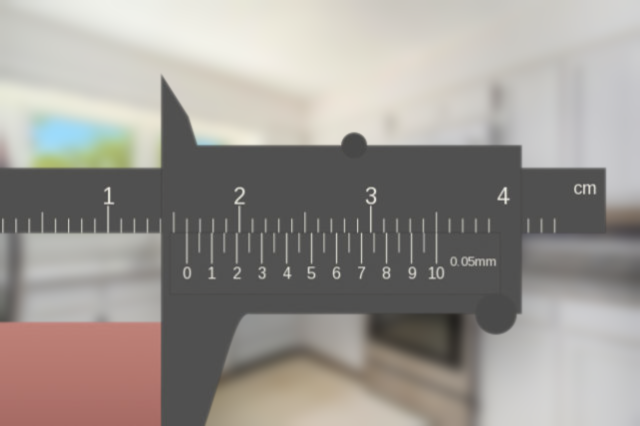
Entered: 16.0 mm
